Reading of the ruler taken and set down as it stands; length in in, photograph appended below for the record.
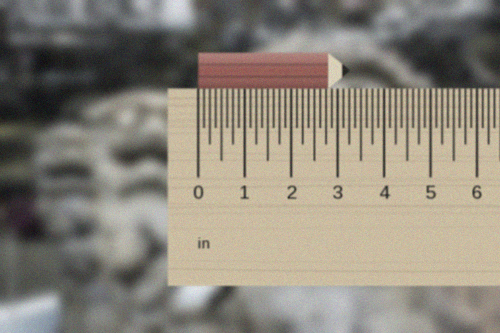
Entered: 3.25 in
